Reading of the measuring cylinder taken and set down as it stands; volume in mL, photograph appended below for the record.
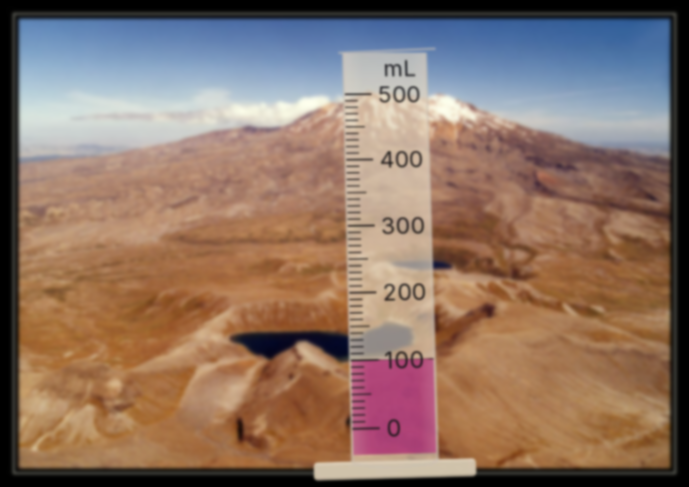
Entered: 100 mL
